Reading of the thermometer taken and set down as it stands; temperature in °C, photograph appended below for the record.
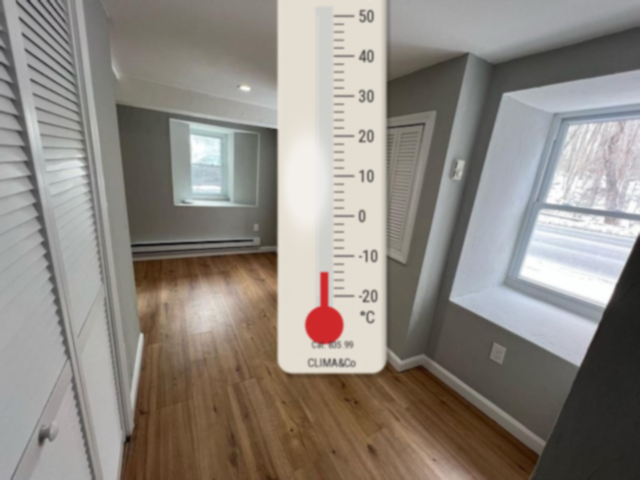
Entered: -14 °C
